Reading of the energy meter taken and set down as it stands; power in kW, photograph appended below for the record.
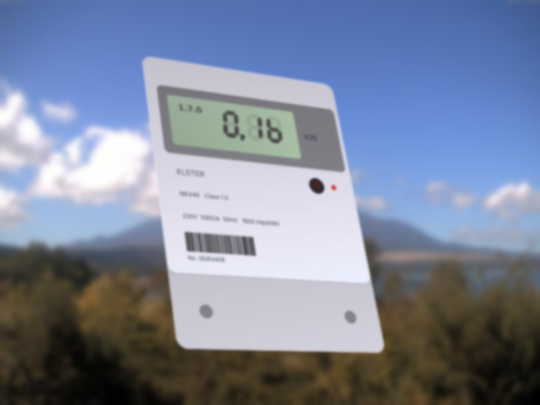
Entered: 0.16 kW
